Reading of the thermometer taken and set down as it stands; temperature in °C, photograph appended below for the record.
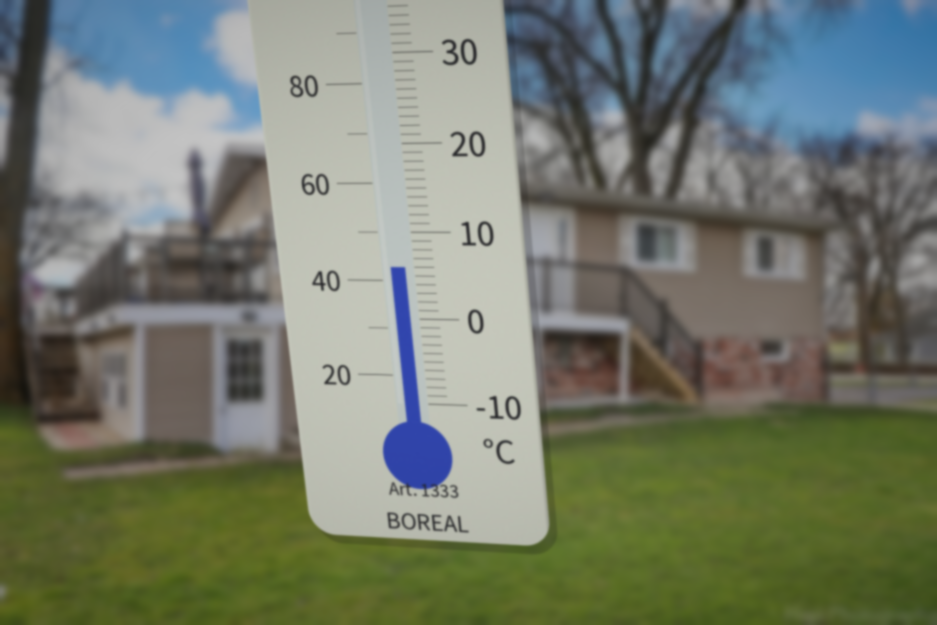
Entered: 6 °C
